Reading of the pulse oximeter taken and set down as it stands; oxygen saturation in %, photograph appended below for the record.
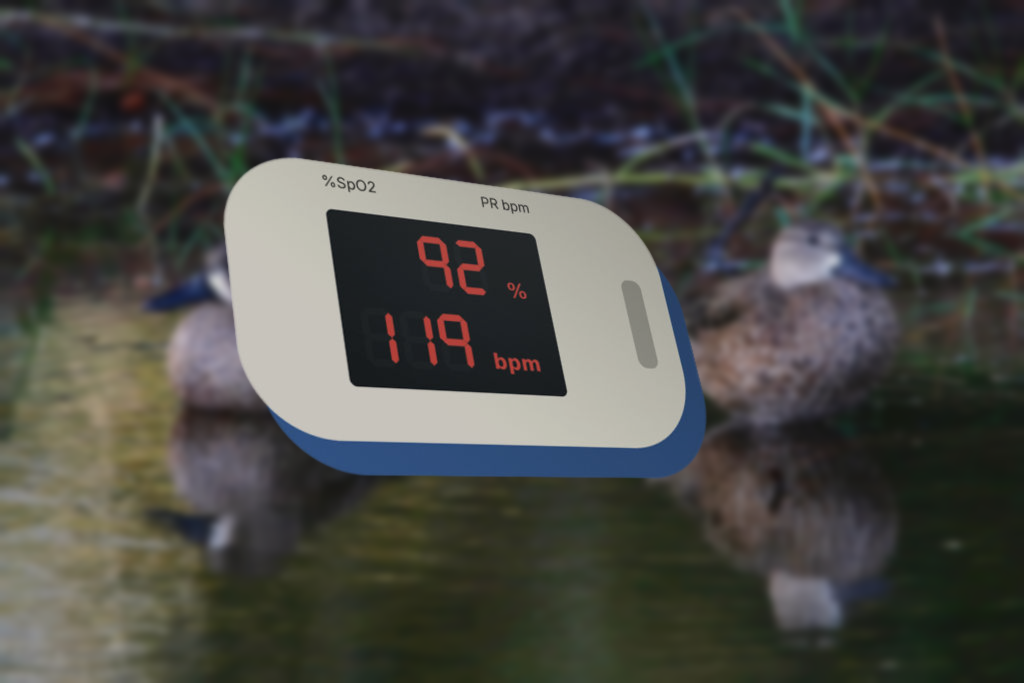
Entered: 92 %
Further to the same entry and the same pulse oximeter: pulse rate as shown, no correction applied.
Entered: 119 bpm
